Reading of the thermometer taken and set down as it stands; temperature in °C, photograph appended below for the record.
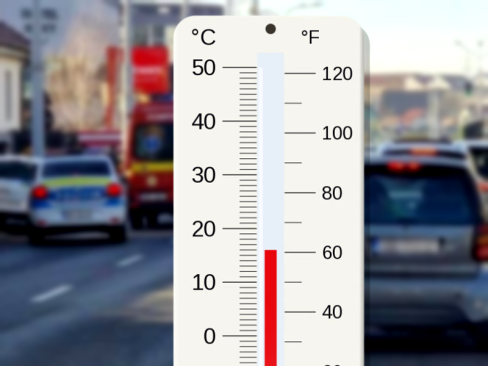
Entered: 16 °C
